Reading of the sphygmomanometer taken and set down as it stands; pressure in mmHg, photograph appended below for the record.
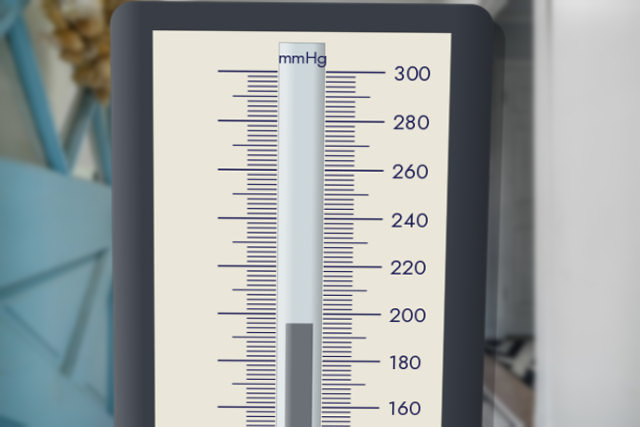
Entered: 196 mmHg
